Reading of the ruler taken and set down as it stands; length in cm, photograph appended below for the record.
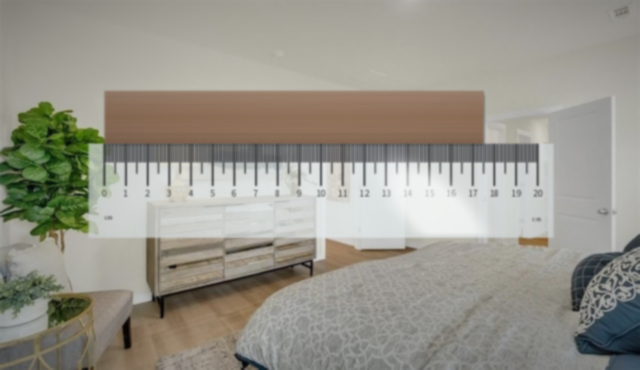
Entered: 17.5 cm
